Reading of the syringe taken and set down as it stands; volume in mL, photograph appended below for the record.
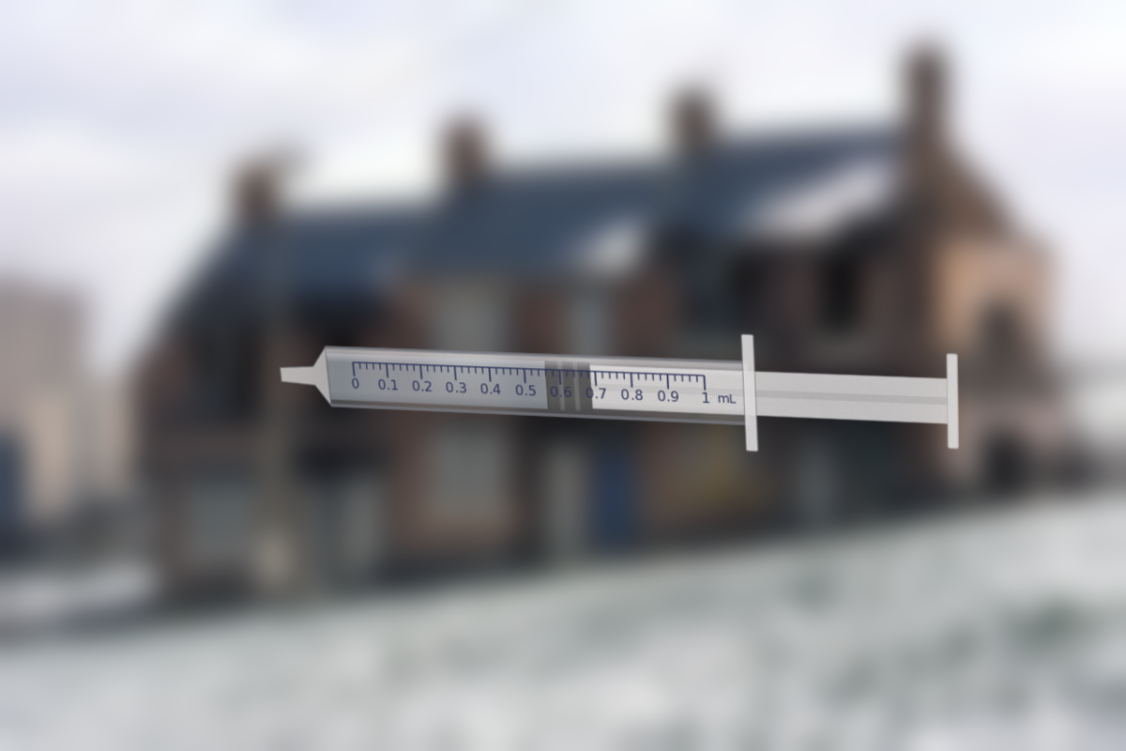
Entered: 0.56 mL
